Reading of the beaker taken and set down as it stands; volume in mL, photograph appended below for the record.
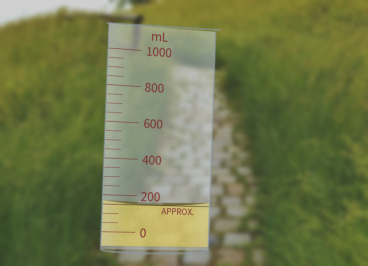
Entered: 150 mL
